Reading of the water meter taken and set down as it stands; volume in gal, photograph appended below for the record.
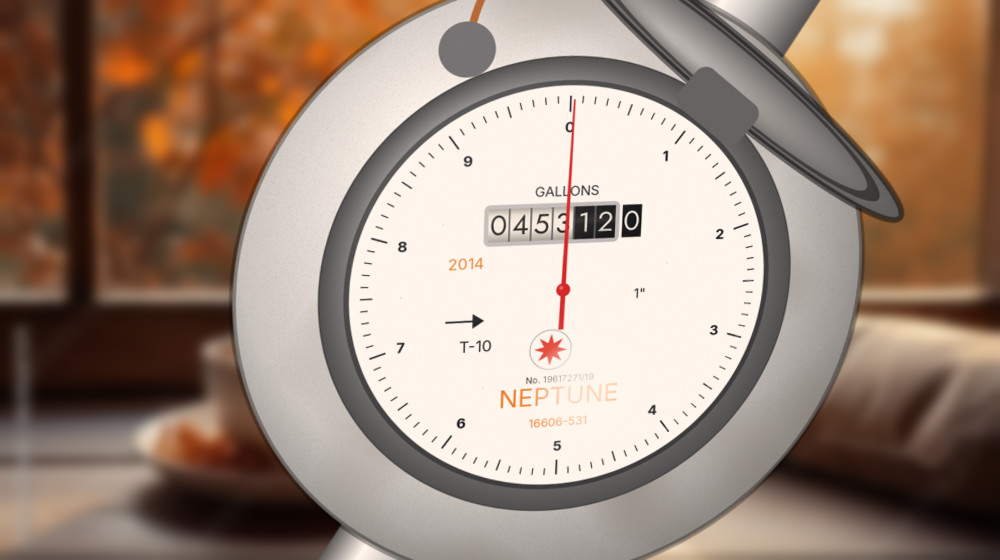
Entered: 453120.0 gal
